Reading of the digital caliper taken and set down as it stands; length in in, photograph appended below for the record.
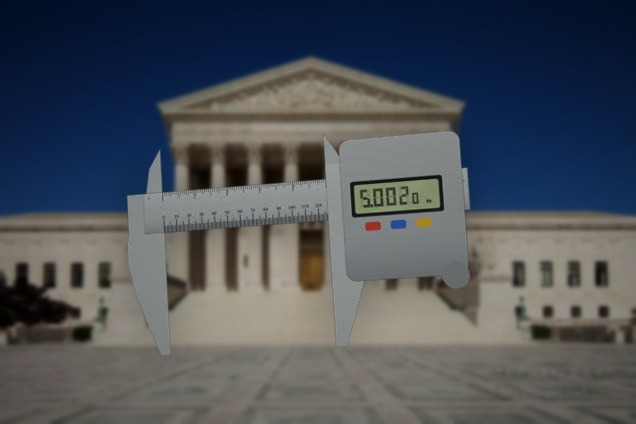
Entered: 5.0020 in
